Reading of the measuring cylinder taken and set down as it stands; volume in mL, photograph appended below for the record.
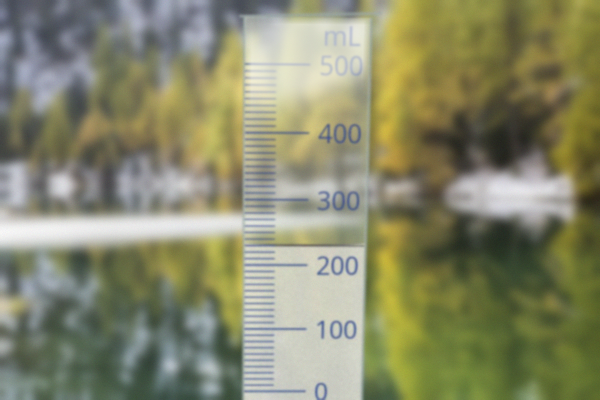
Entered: 230 mL
